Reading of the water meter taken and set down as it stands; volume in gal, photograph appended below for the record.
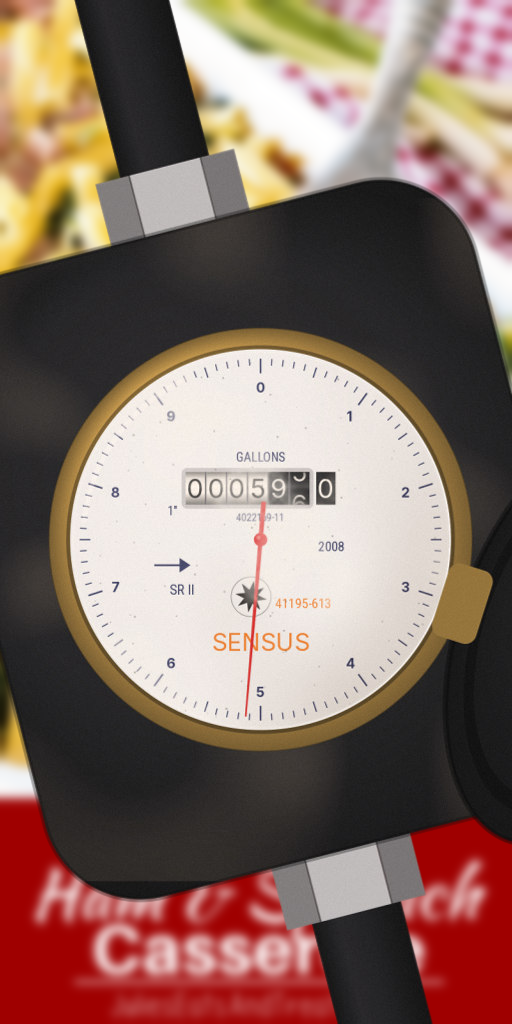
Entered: 5955.1 gal
